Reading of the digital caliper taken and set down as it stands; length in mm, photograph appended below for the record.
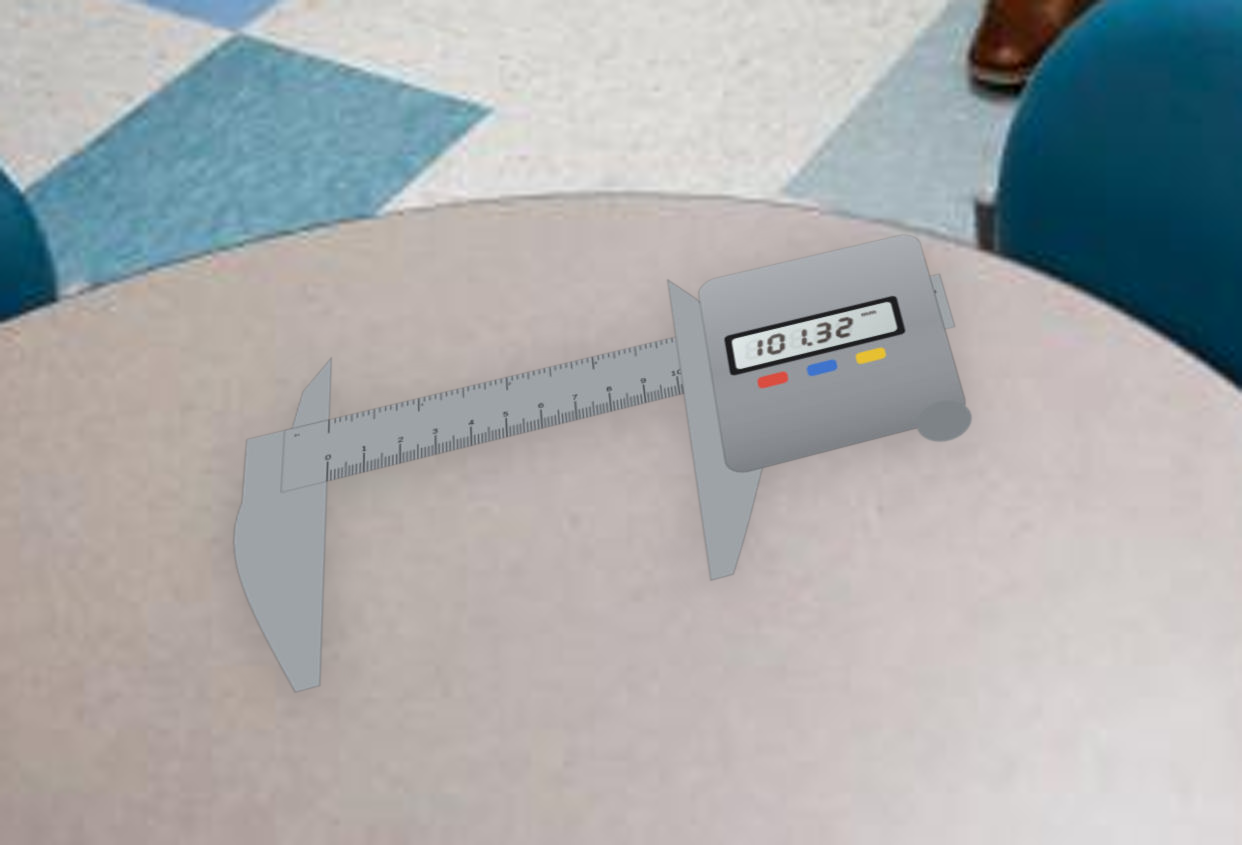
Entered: 101.32 mm
